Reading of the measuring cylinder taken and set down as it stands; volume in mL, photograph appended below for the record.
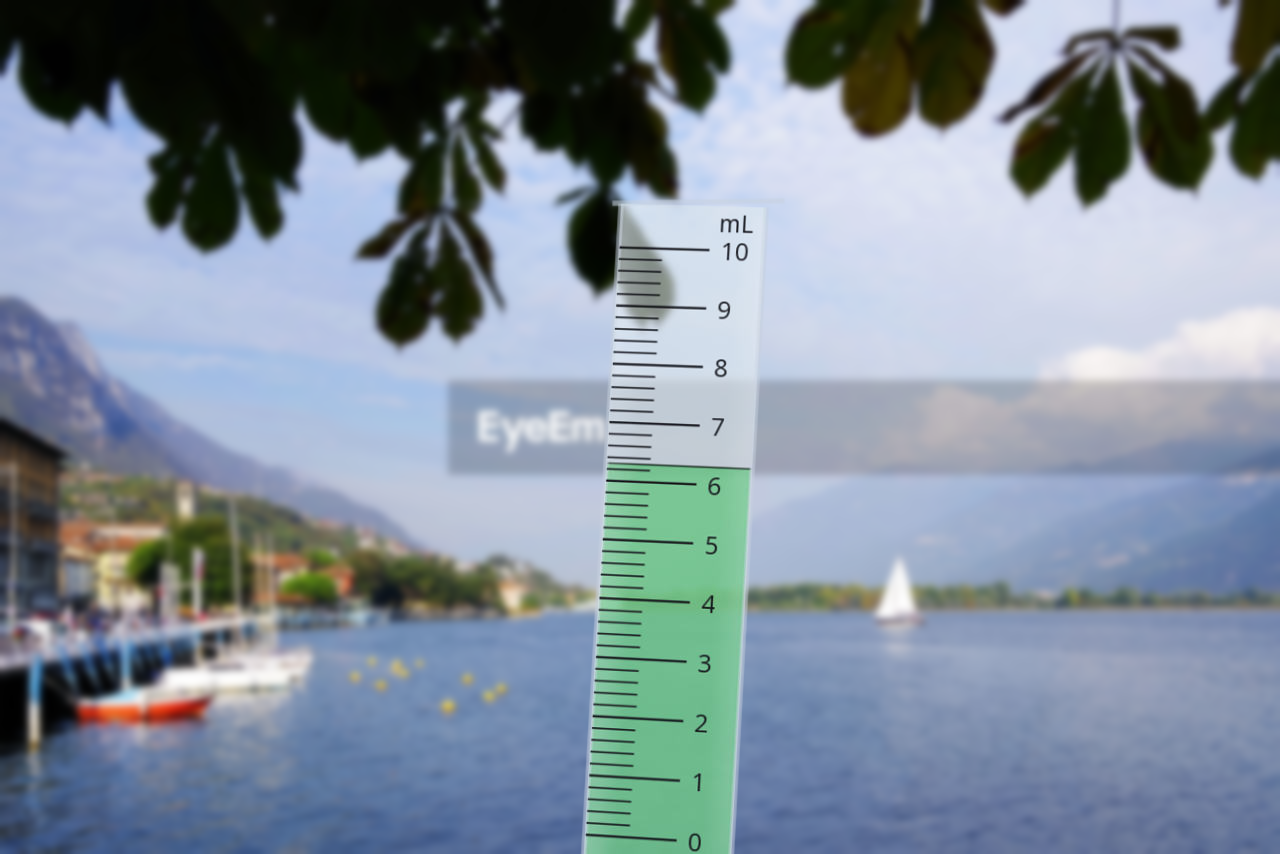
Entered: 6.3 mL
